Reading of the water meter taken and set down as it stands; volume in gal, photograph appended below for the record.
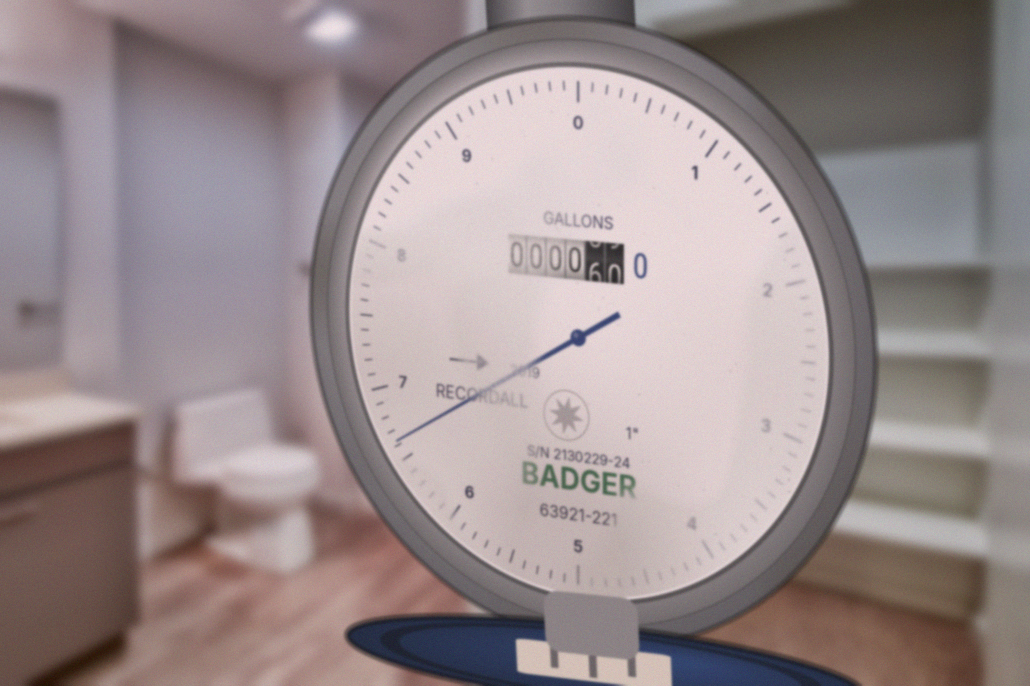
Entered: 596.6 gal
